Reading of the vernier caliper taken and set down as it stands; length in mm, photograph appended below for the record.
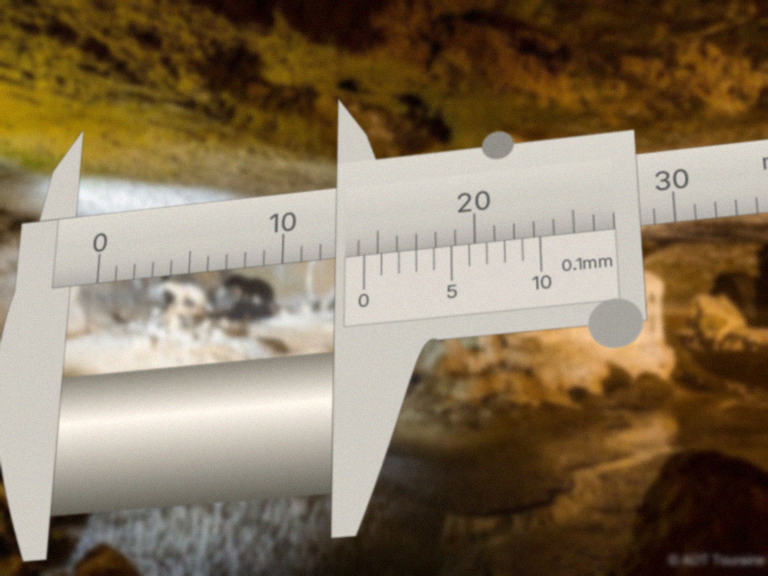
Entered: 14.3 mm
